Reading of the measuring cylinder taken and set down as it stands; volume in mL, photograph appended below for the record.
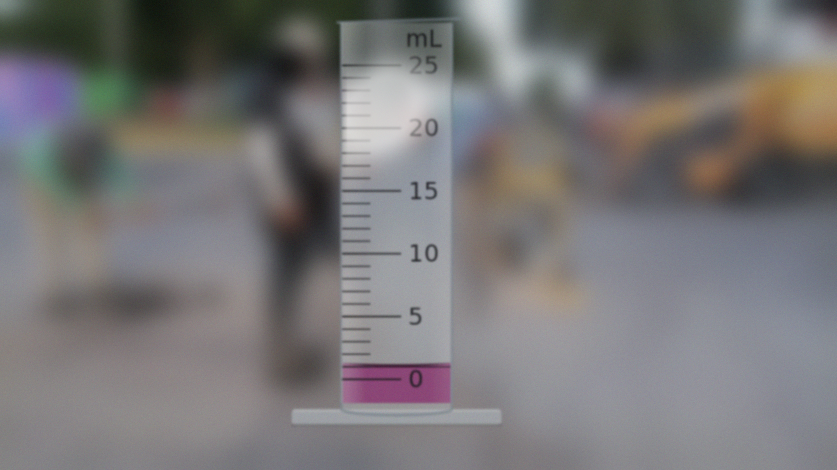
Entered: 1 mL
